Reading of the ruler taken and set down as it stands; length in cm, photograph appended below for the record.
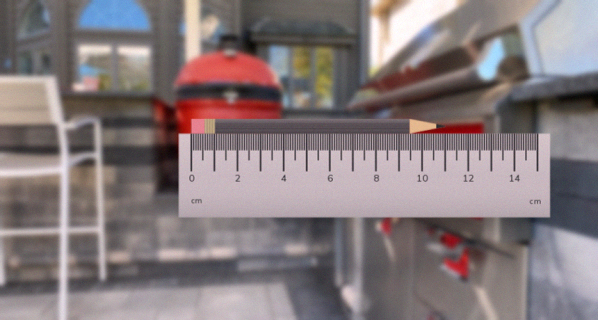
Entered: 11 cm
